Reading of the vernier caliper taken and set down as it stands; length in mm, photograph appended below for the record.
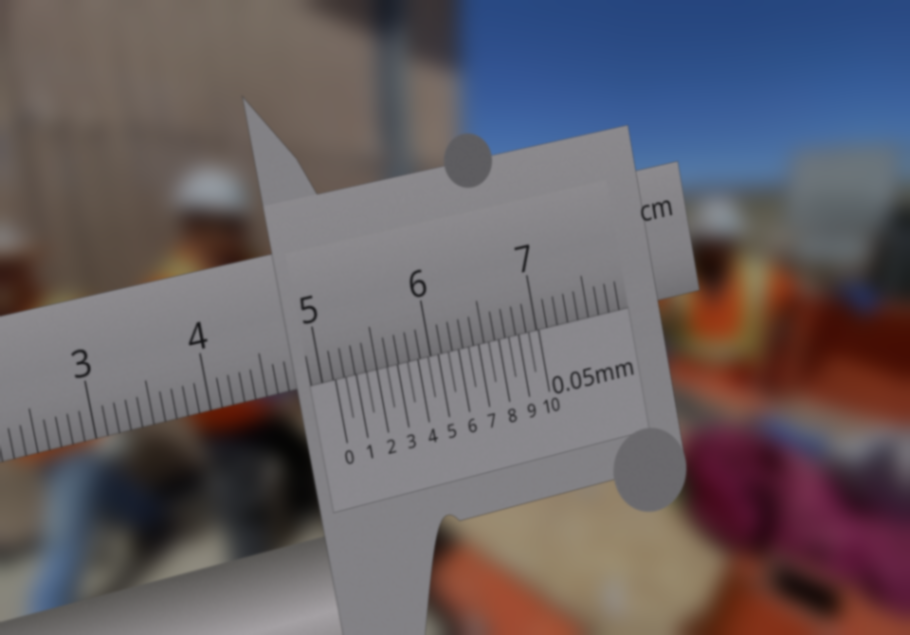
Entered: 51.2 mm
